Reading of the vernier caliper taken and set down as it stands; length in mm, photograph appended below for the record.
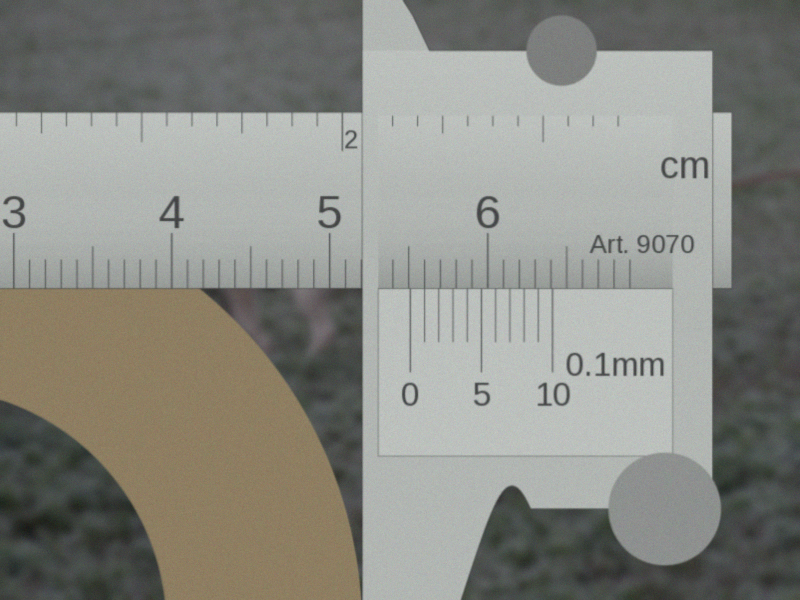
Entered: 55.1 mm
